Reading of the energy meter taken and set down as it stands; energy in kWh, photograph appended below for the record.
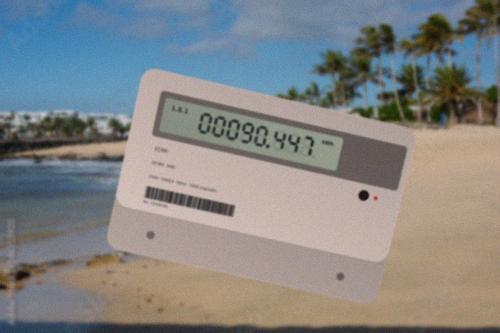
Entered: 90.447 kWh
